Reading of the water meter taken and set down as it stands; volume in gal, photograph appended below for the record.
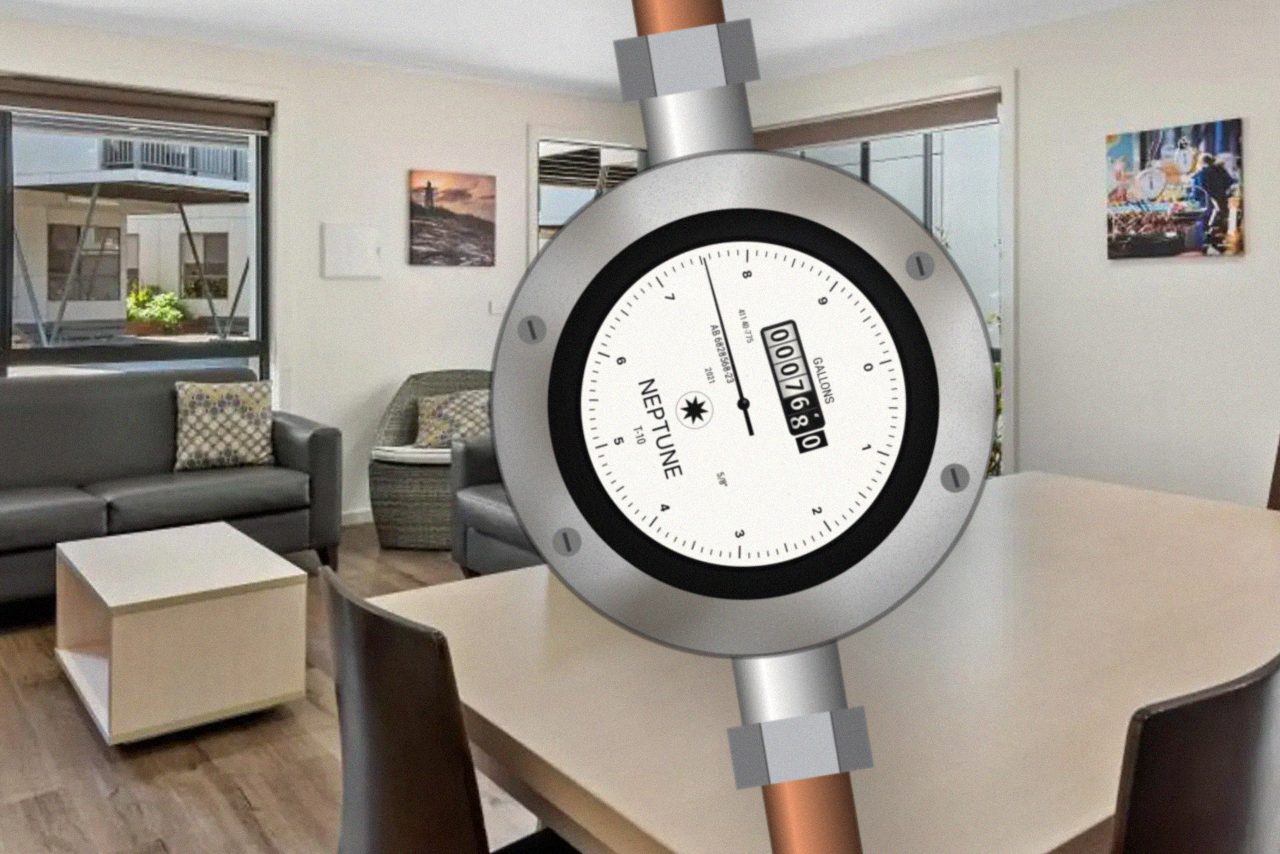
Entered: 7677.5 gal
